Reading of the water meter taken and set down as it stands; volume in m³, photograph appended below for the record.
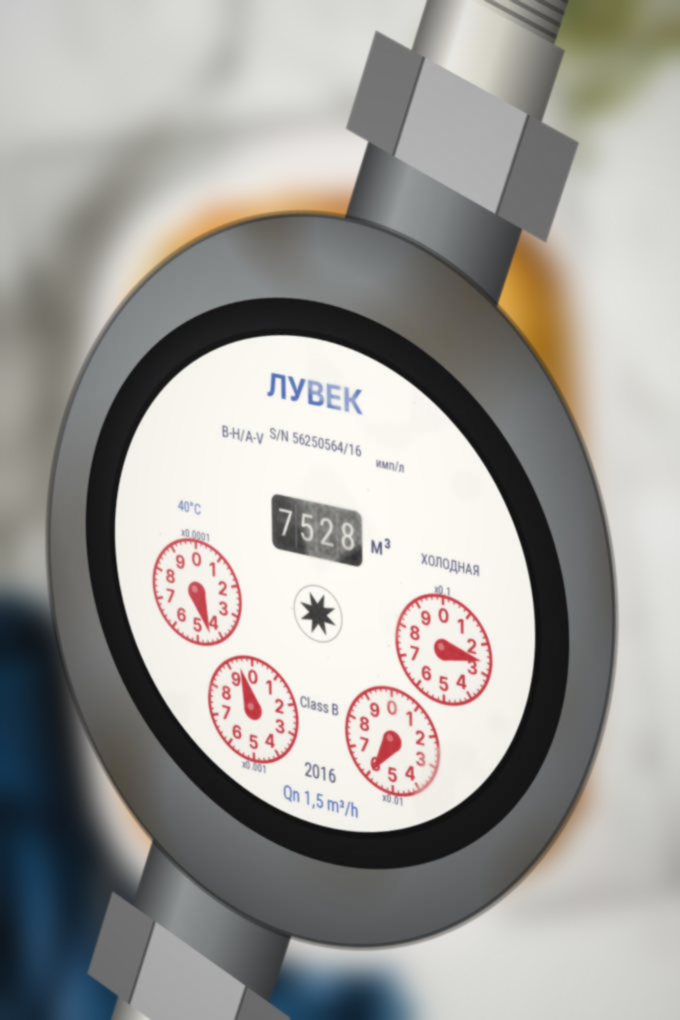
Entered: 7528.2594 m³
